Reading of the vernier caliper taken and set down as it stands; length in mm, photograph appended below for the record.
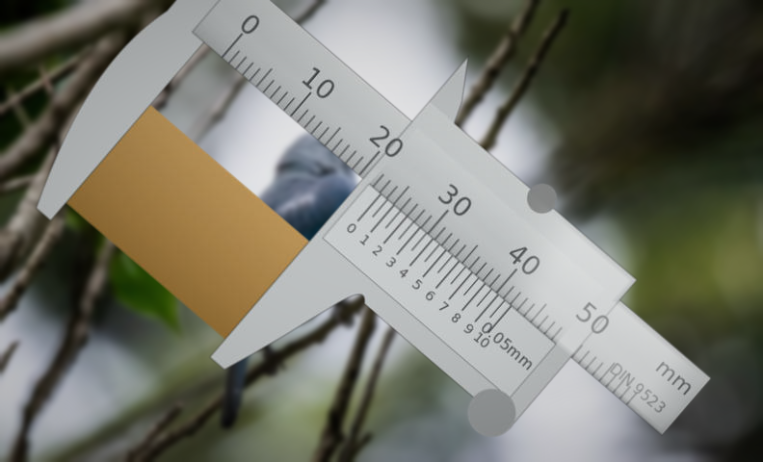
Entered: 23.2 mm
